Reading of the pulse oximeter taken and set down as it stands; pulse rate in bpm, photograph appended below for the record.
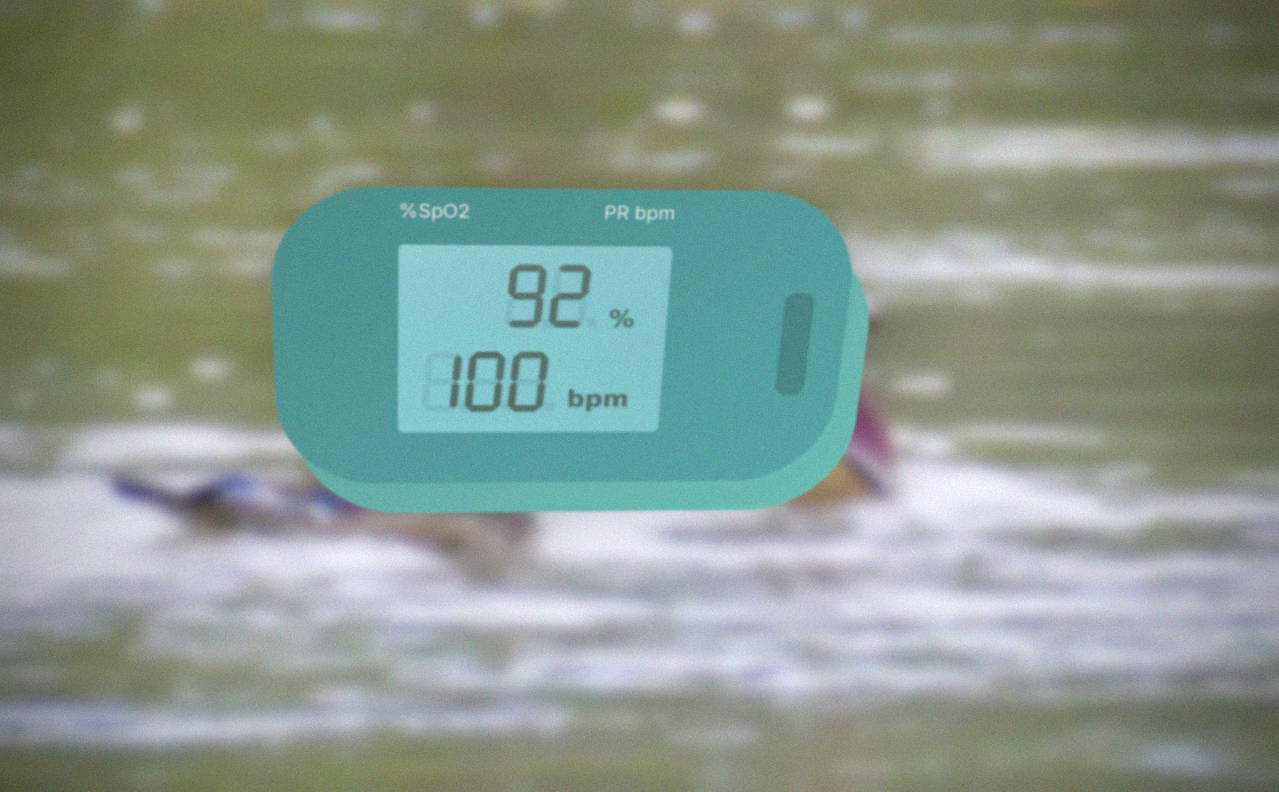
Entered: 100 bpm
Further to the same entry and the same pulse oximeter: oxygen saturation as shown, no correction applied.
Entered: 92 %
